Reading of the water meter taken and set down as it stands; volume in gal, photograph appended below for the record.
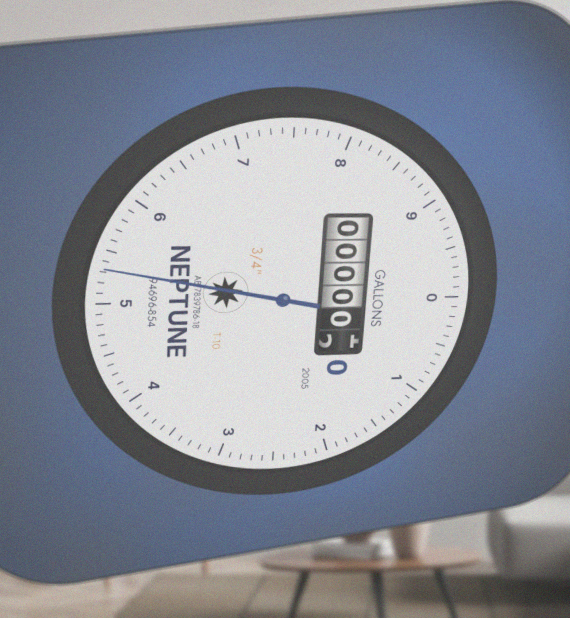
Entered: 15.3 gal
